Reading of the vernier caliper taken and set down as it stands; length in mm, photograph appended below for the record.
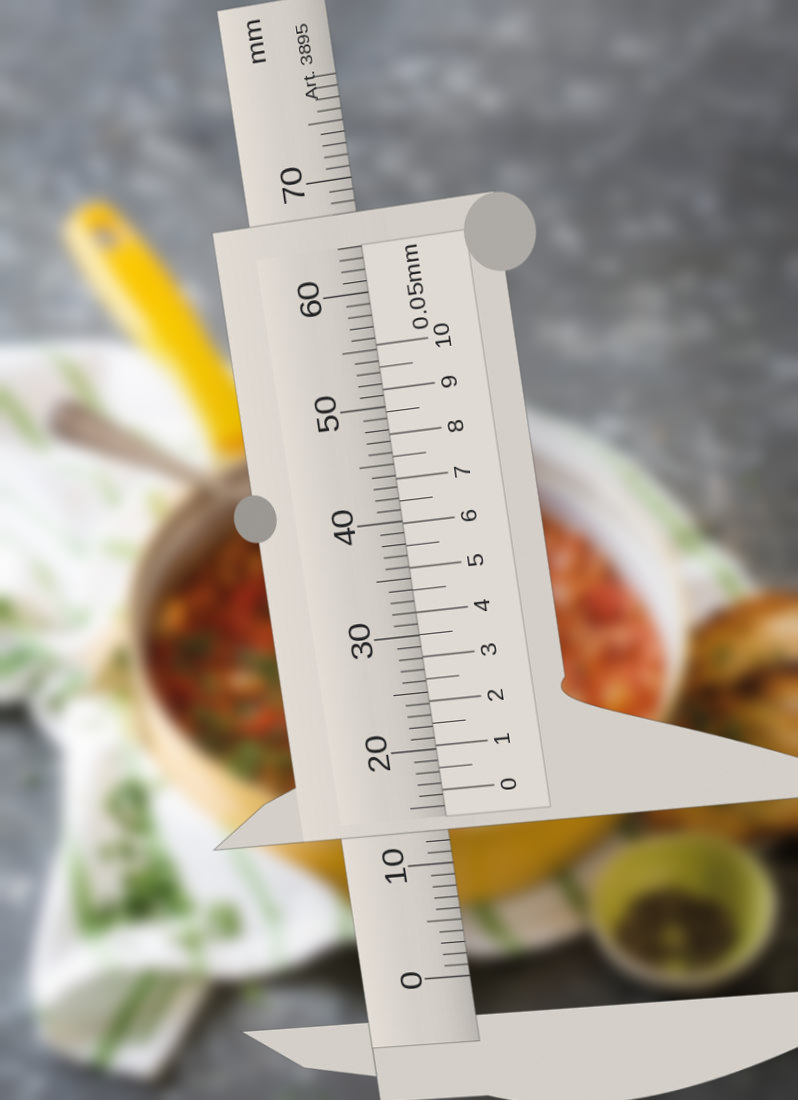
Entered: 16.4 mm
